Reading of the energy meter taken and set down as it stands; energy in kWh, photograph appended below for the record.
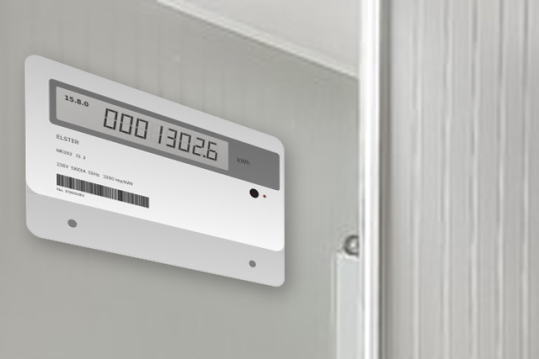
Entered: 1302.6 kWh
